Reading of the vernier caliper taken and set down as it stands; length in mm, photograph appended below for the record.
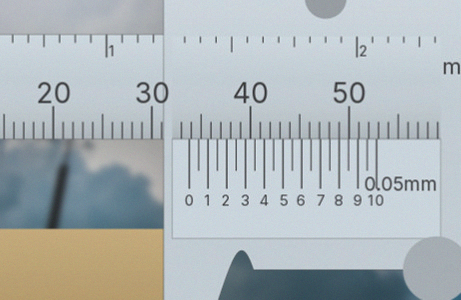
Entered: 33.8 mm
